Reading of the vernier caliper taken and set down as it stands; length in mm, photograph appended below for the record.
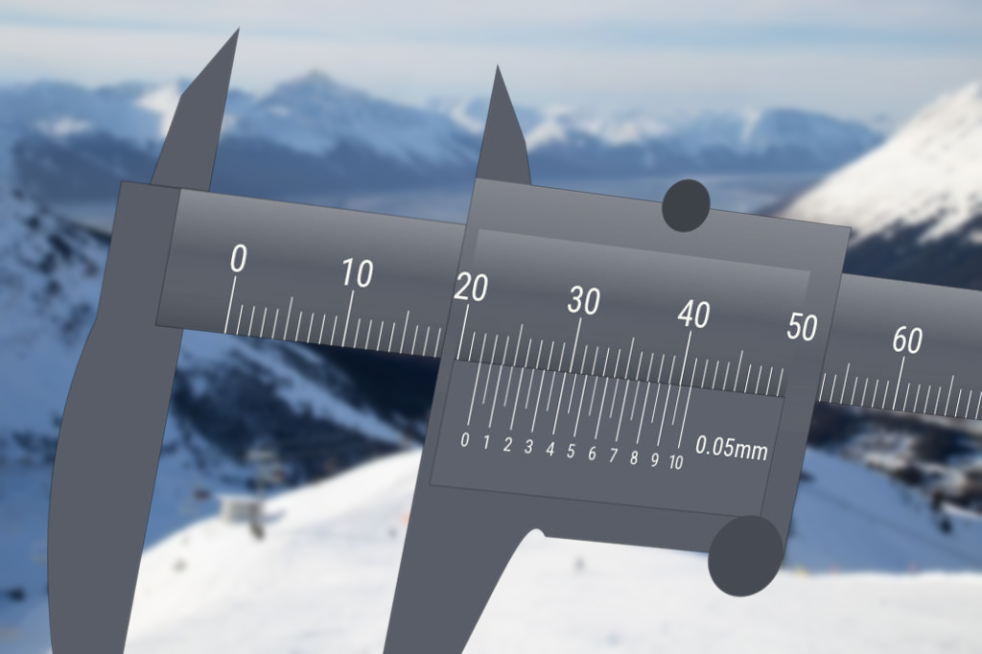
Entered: 22.0 mm
